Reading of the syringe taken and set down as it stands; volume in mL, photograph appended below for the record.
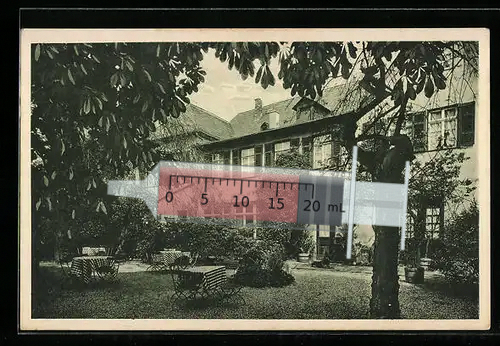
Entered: 18 mL
